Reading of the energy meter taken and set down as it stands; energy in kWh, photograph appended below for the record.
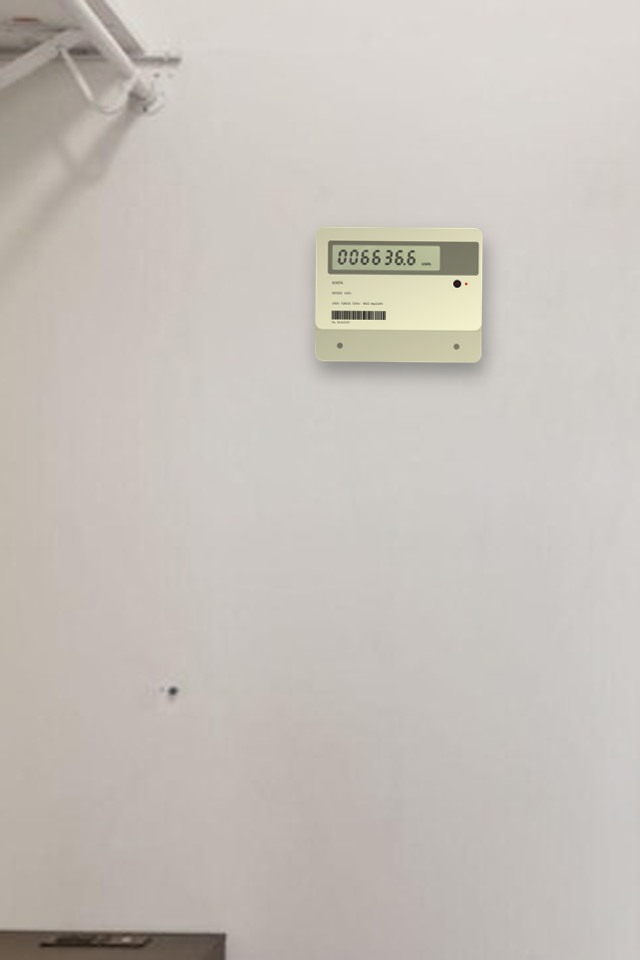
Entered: 6636.6 kWh
